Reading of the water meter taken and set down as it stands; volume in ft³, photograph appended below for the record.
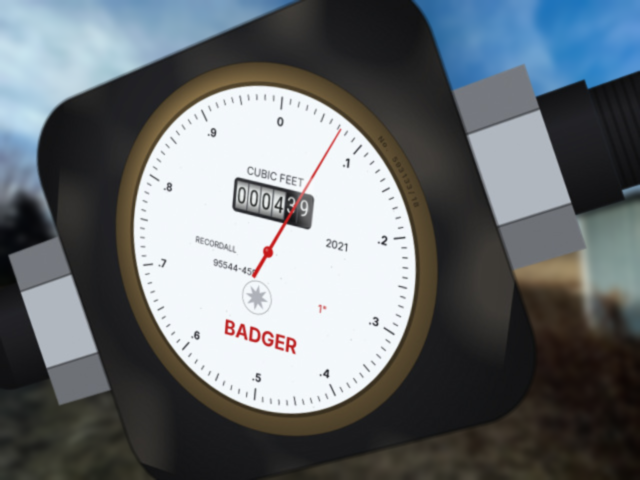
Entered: 439.07 ft³
